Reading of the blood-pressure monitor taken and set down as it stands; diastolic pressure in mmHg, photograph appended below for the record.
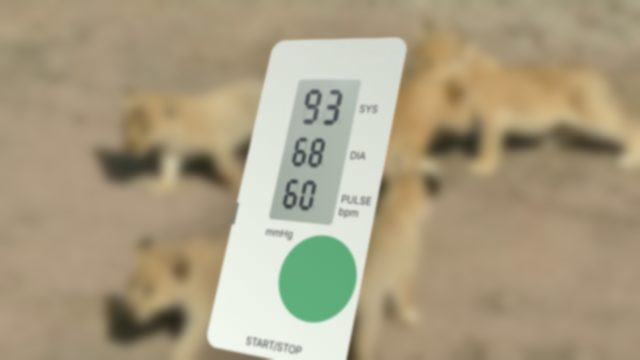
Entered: 68 mmHg
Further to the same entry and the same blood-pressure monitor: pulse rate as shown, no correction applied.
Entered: 60 bpm
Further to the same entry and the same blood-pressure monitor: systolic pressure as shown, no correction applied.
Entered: 93 mmHg
